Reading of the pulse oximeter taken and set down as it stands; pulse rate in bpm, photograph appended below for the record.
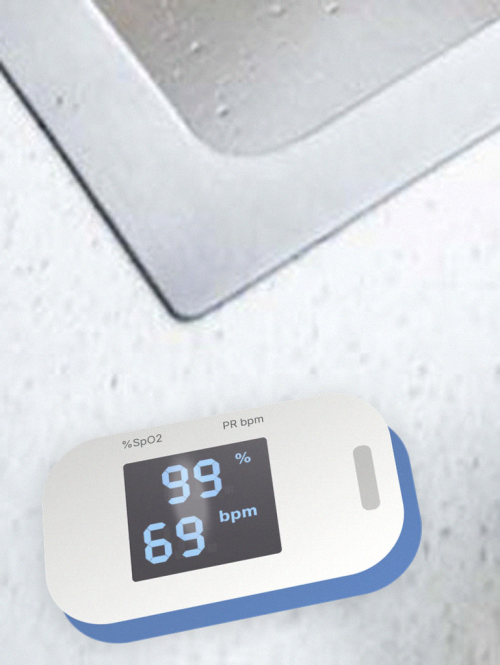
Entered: 69 bpm
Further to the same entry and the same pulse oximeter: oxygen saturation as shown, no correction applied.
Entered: 99 %
